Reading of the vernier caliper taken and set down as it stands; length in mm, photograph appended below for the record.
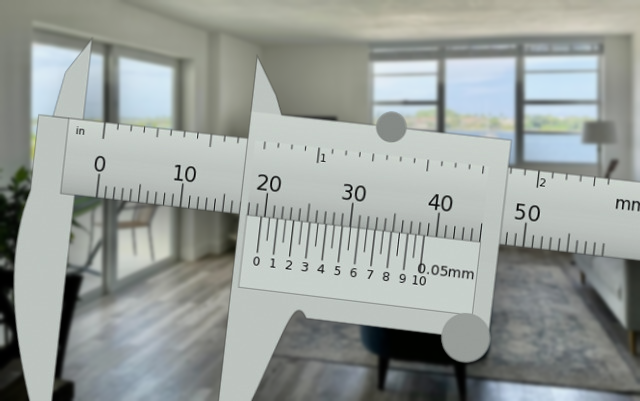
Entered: 19.6 mm
